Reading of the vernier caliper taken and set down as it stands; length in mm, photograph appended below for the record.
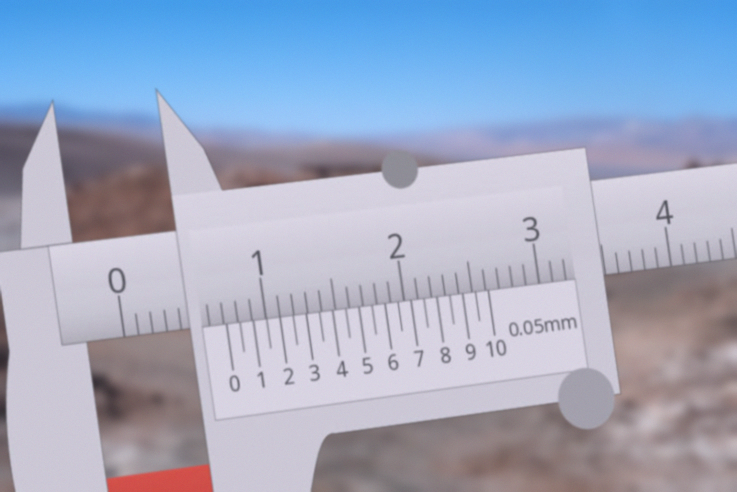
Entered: 7.2 mm
